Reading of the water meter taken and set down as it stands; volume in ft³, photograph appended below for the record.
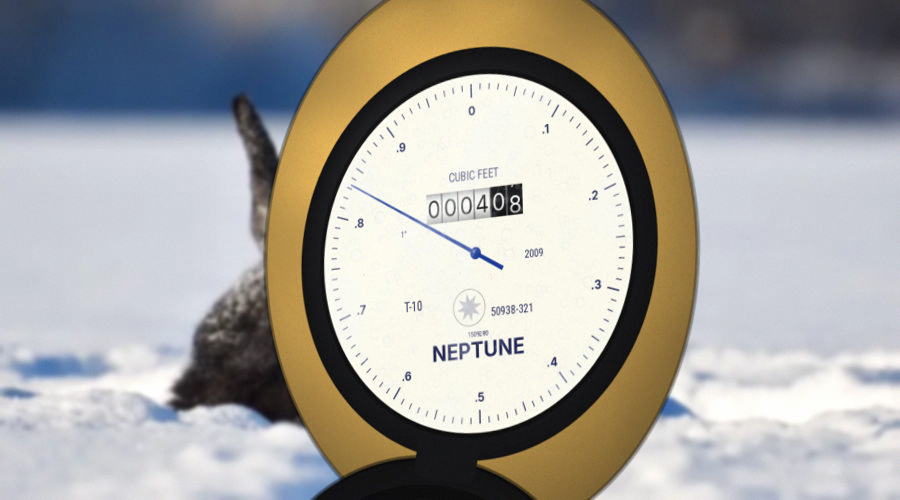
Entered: 407.83 ft³
